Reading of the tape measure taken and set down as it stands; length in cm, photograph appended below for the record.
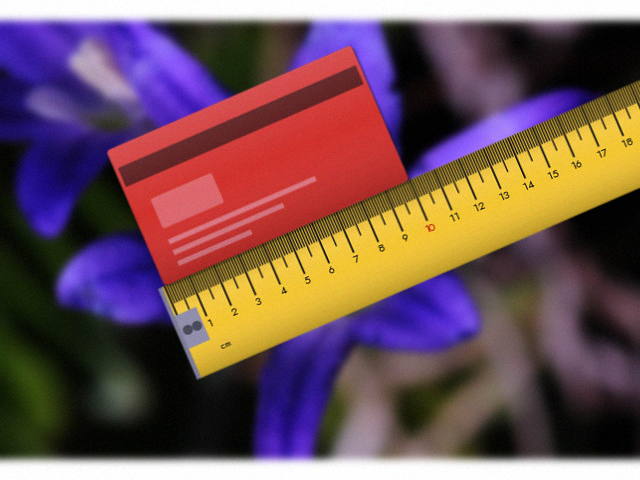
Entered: 10 cm
